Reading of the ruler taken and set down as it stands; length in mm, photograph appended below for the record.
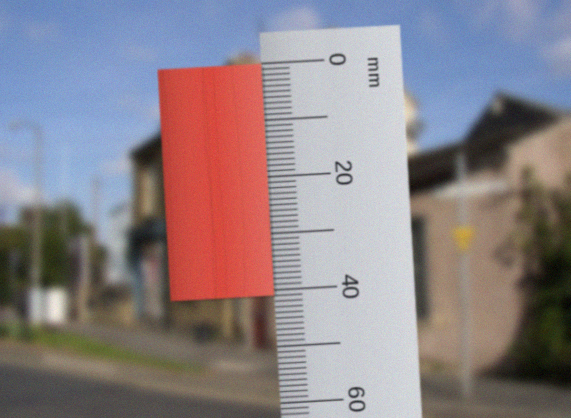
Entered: 41 mm
